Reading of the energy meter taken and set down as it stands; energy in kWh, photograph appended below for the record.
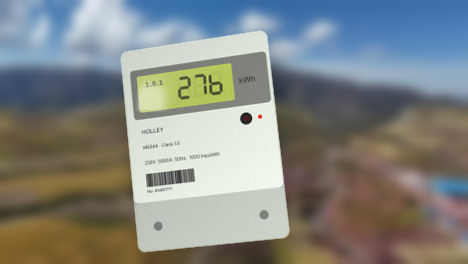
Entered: 276 kWh
